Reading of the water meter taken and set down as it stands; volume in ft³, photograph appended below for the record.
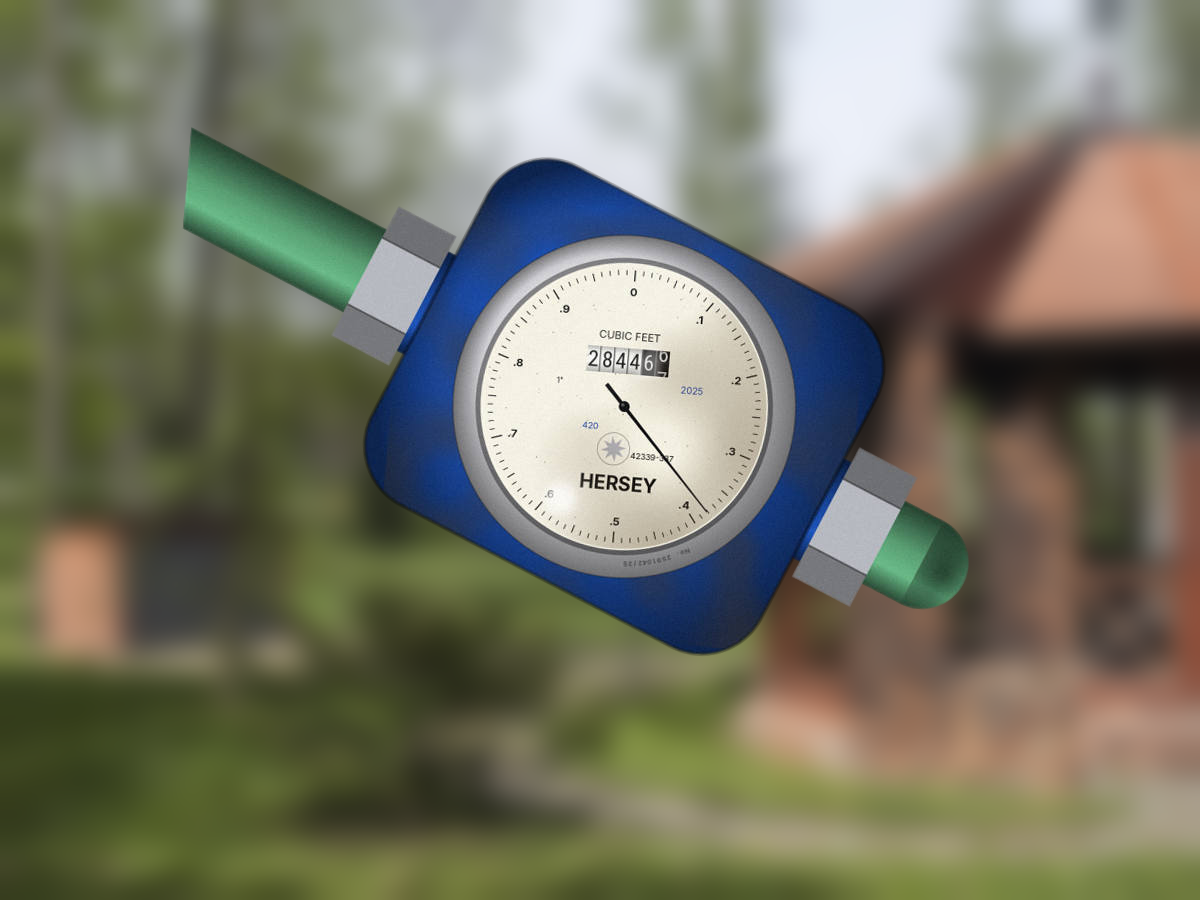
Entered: 284466.38 ft³
